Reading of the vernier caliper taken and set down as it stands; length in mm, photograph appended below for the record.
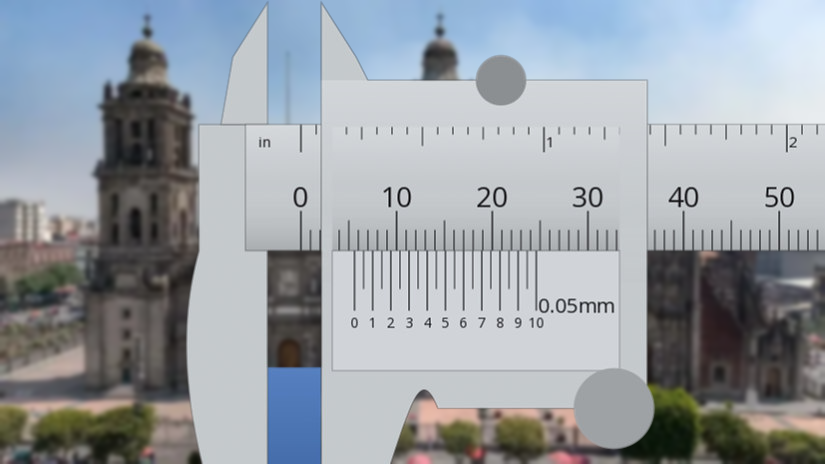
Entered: 5.6 mm
